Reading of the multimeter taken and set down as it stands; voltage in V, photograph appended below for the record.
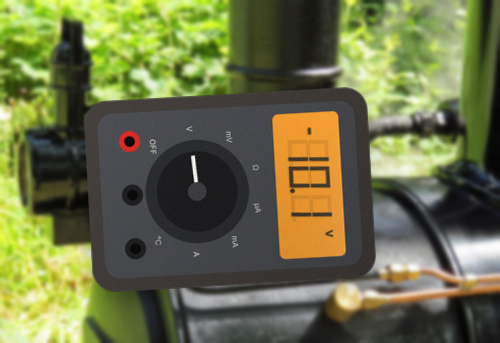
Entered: -10.1 V
